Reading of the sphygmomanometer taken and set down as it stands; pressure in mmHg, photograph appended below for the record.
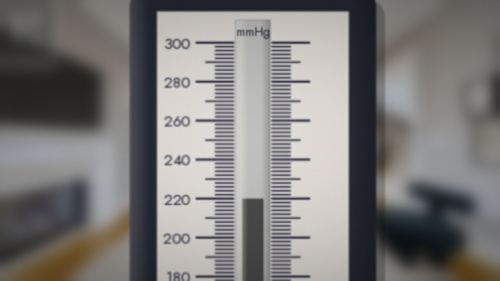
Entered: 220 mmHg
